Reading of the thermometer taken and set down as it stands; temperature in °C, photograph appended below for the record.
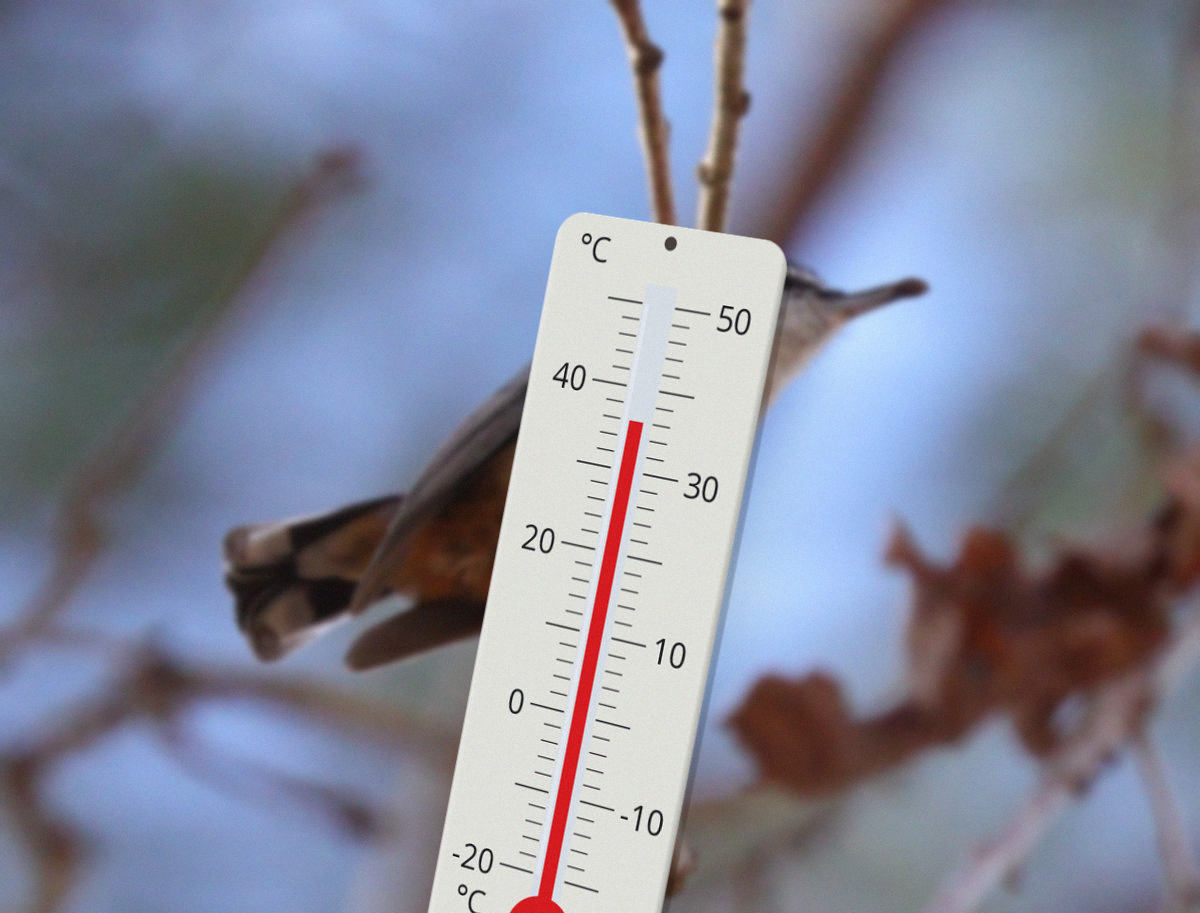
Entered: 36 °C
